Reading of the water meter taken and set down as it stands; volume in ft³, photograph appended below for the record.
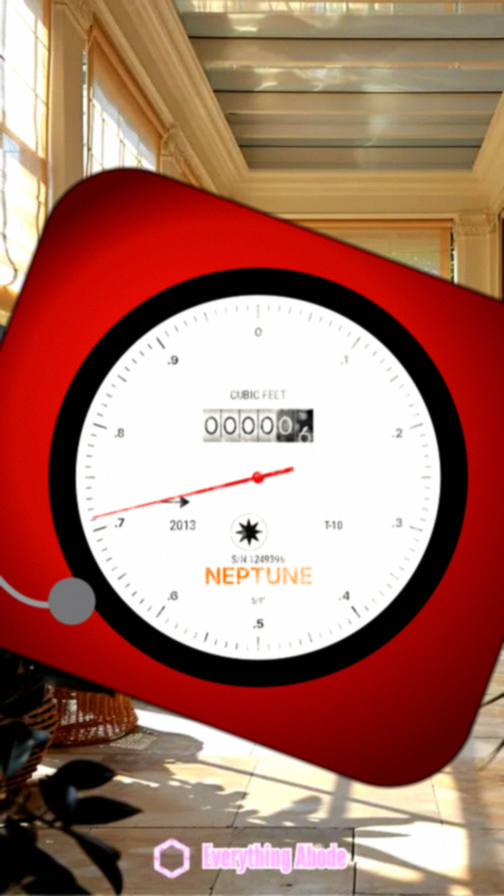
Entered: 5.71 ft³
